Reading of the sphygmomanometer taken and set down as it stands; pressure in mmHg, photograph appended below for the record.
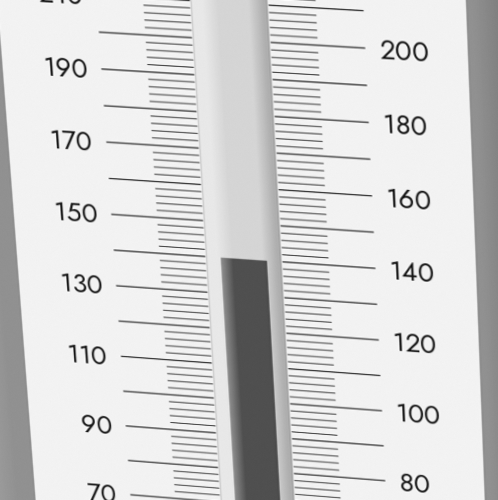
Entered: 140 mmHg
